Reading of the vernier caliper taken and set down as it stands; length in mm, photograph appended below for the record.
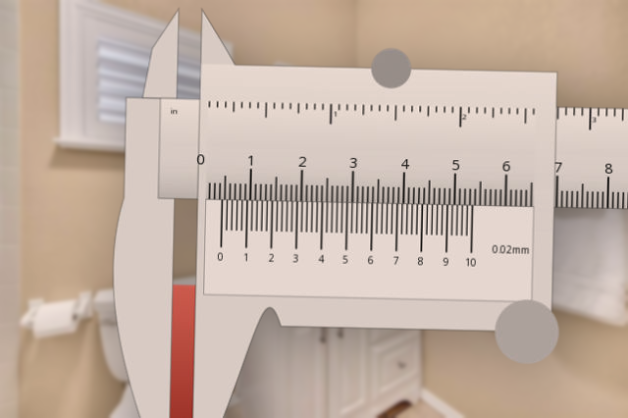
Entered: 4.5 mm
